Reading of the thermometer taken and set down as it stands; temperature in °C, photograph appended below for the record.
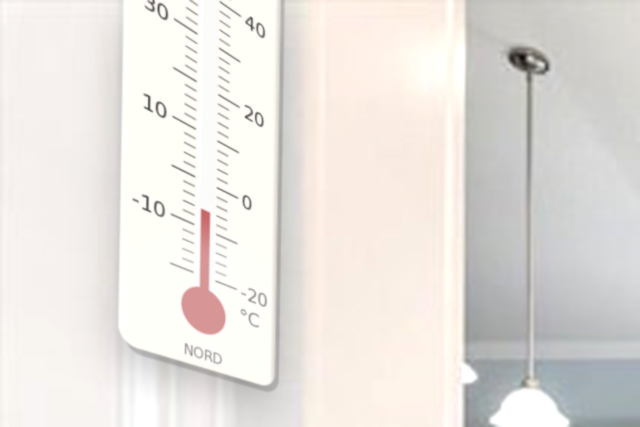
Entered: -6 °C
